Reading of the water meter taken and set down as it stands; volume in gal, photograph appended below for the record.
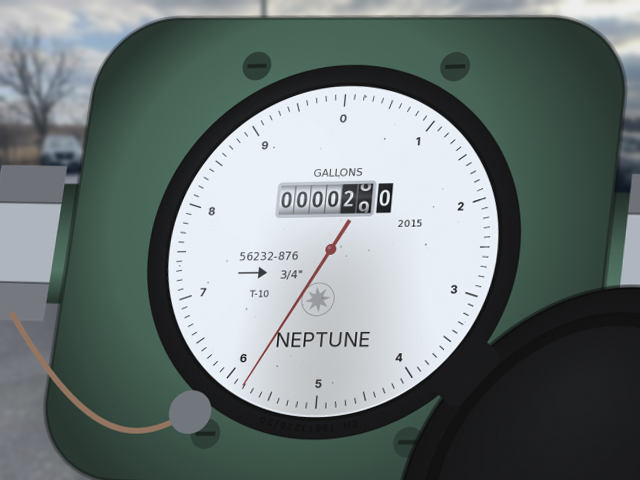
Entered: 285.8 gal
